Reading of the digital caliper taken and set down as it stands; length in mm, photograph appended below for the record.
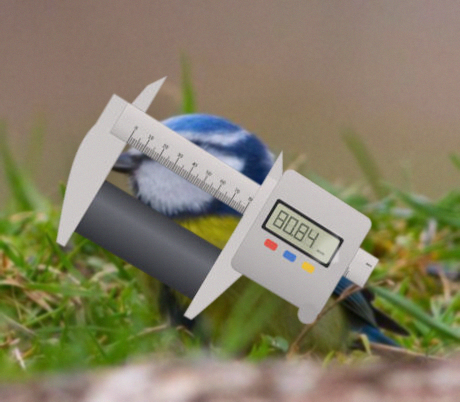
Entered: 80.84 mm
